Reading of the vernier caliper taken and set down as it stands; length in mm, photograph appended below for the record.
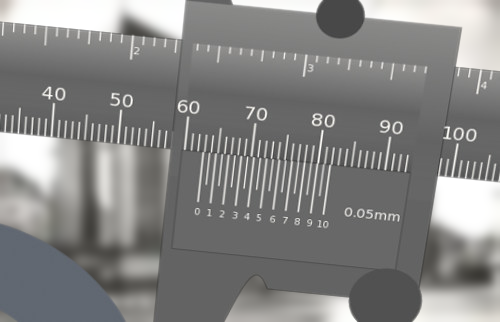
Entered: 62.8 mm
